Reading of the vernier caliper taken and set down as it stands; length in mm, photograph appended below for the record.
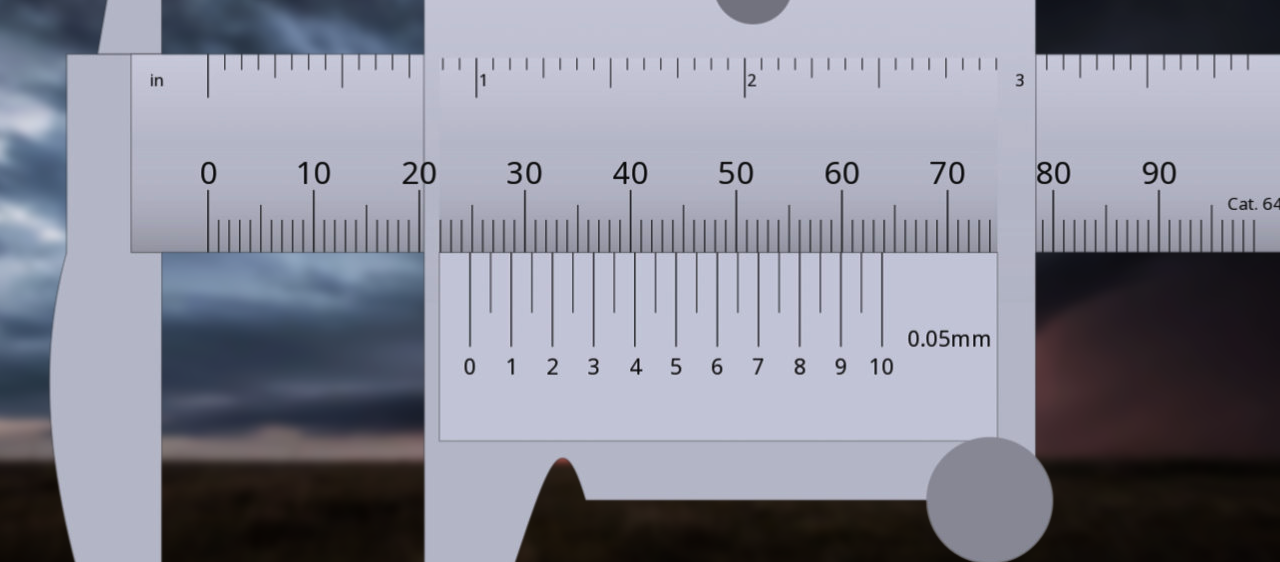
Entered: 24.8 mm
